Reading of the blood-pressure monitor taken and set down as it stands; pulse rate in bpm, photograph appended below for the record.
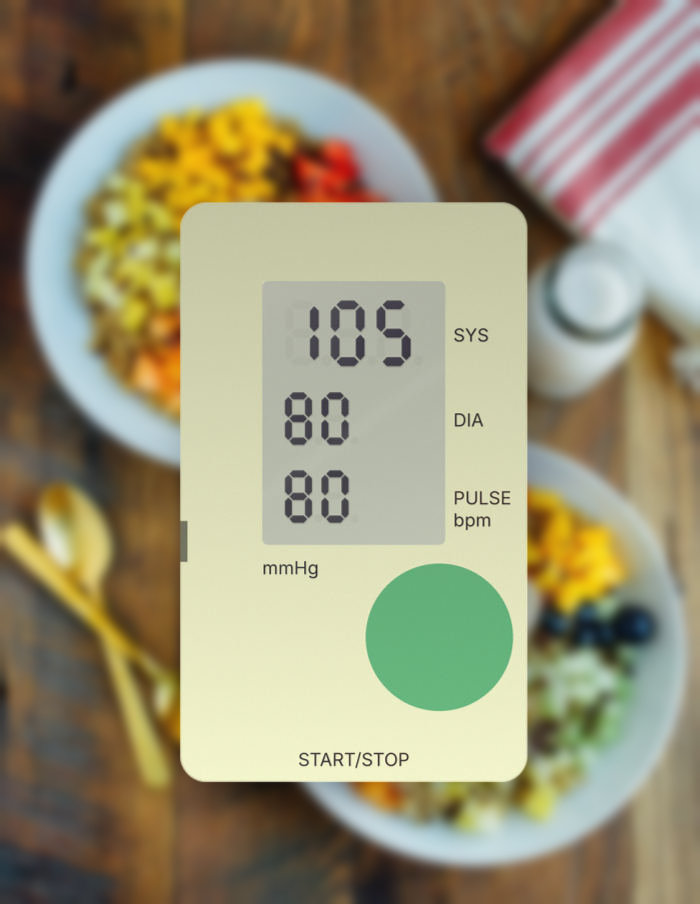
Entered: 80 bpm
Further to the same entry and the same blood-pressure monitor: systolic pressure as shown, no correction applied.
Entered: 105 mmHg
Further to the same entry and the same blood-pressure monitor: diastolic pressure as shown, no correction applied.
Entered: 80 mmHg
